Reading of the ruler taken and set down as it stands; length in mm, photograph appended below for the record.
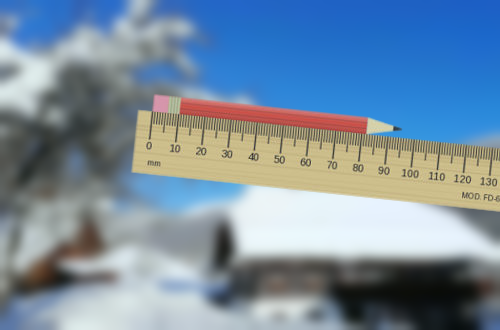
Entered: 95 mm
